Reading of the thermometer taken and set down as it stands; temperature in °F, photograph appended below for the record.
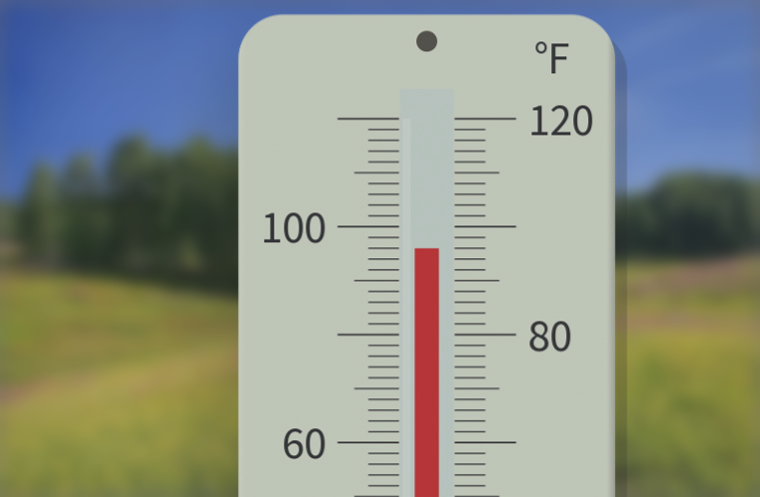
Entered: 96 °F
